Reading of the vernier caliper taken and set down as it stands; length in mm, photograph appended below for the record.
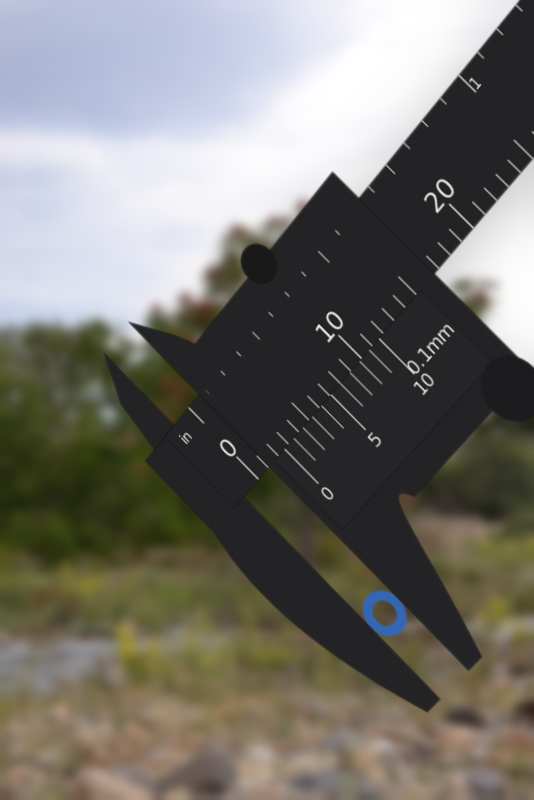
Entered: 2.6 mm
